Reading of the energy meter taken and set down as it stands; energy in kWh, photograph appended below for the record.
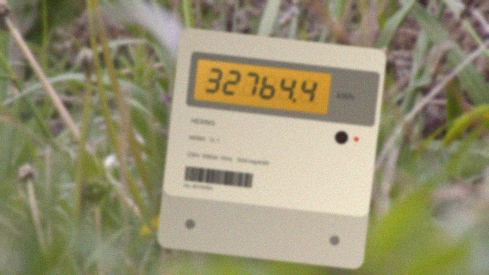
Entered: 32764.4 kWh
